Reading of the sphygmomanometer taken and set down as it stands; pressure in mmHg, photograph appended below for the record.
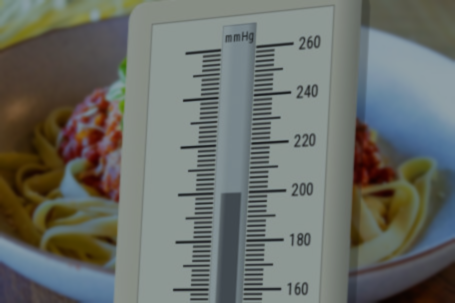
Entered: 200 mmHg
